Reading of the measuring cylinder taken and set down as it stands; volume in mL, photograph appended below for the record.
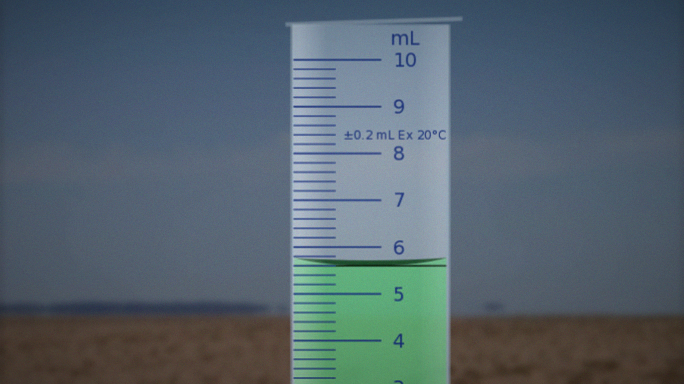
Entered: 5.6 mL
